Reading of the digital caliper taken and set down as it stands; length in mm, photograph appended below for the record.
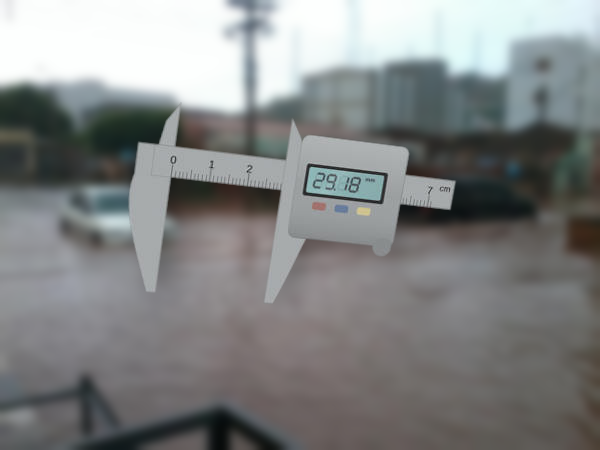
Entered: 29.18 mm
